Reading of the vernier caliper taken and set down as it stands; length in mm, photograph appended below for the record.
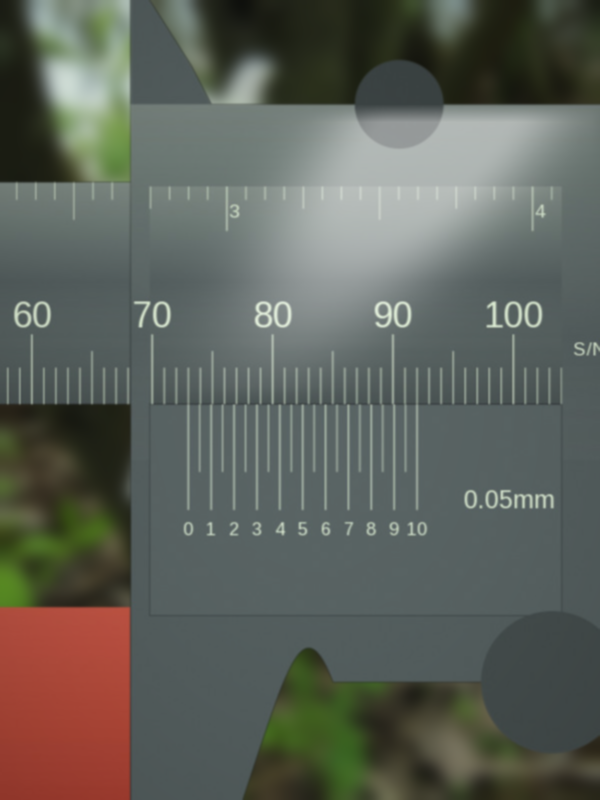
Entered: 73.0 mm
